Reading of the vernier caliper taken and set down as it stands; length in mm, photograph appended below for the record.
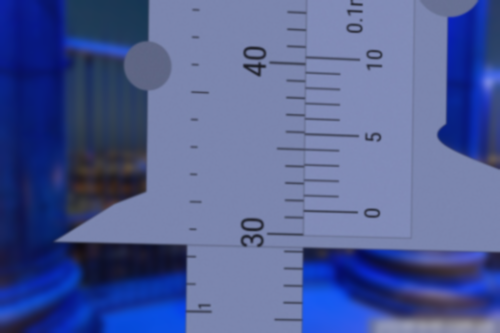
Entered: 31.4 mm
